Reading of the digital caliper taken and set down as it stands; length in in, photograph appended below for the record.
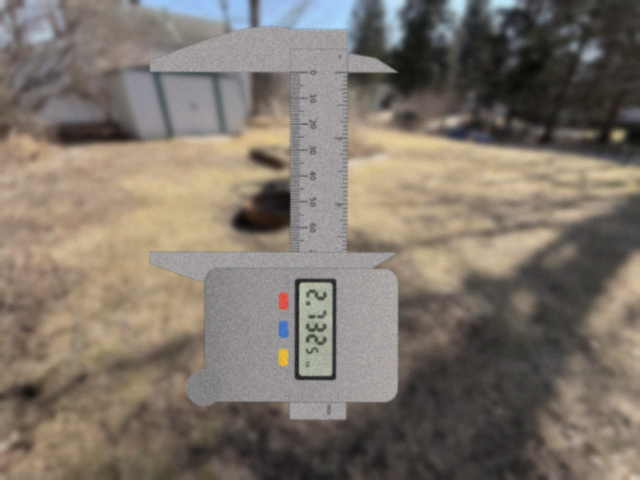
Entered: 2.7325 in
